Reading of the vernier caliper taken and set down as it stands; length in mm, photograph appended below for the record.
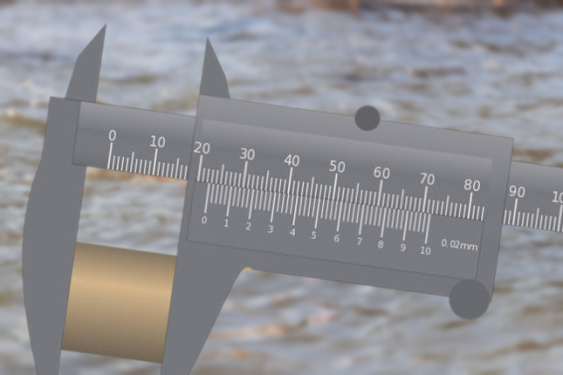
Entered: 22.5 mm
